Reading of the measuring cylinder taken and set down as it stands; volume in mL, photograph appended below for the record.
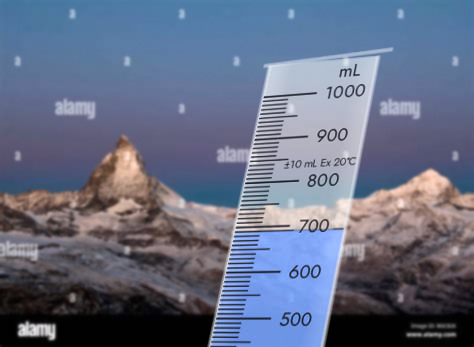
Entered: 690 mL
